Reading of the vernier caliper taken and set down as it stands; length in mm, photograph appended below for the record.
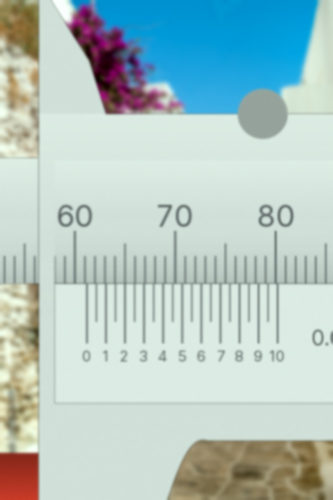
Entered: 61.2 mm
